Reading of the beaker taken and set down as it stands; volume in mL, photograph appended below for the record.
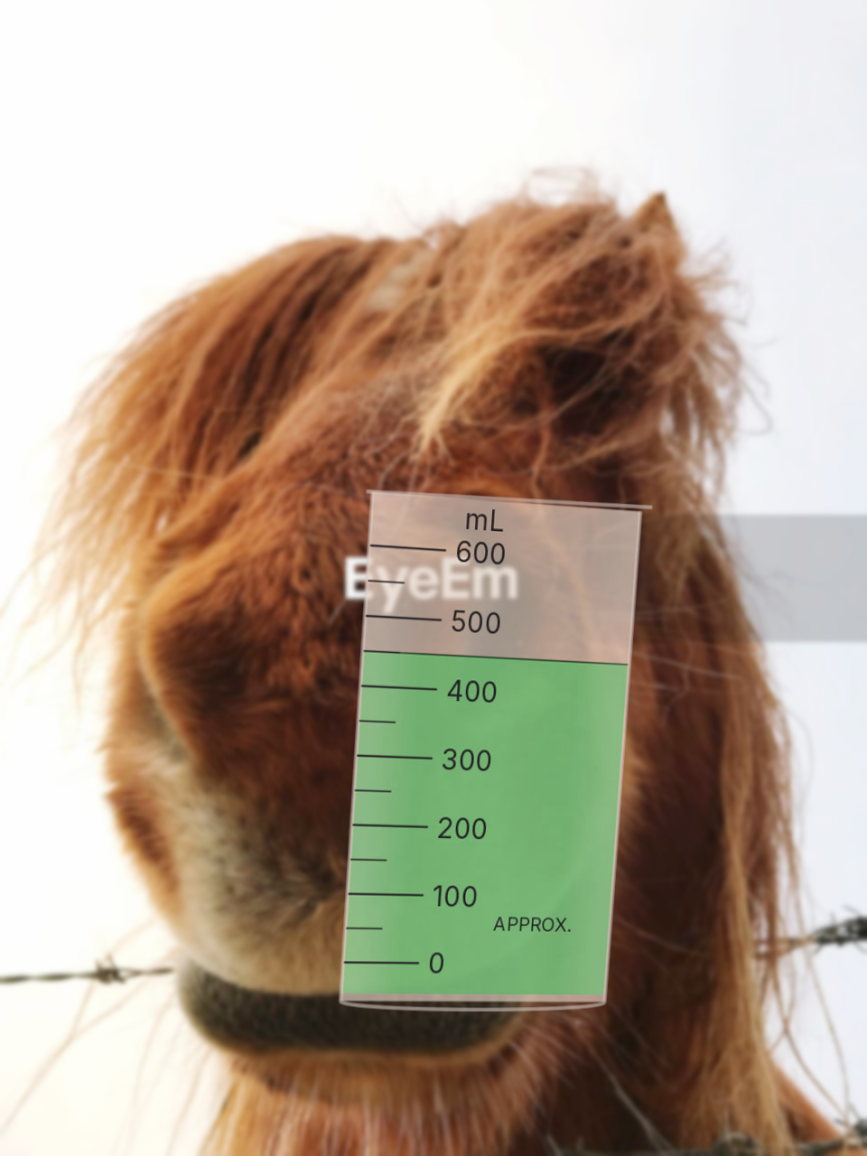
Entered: 450 mL
